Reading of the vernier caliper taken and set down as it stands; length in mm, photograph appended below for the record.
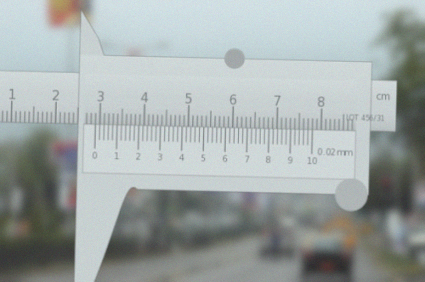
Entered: 29.0 mm
